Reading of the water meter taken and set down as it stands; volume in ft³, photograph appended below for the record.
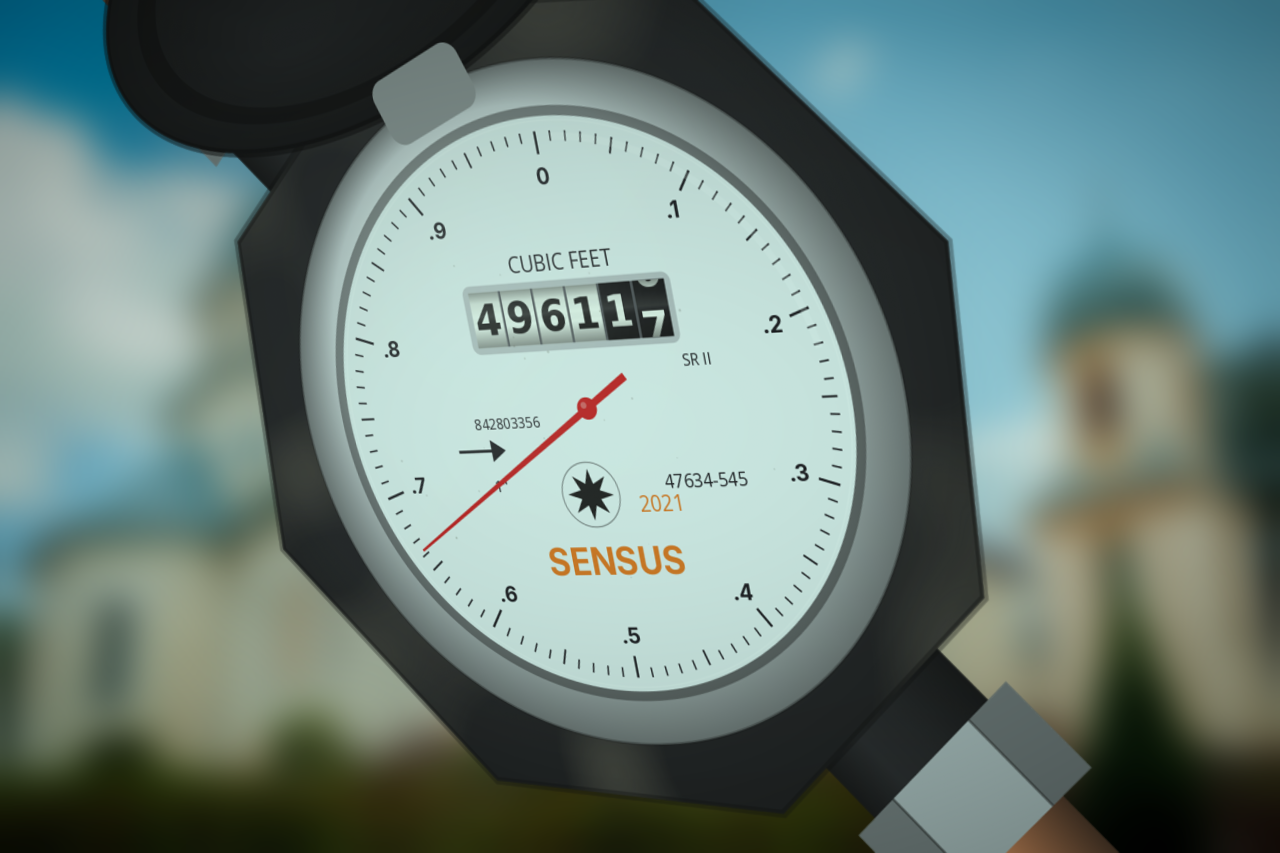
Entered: 496116.66 ft³
